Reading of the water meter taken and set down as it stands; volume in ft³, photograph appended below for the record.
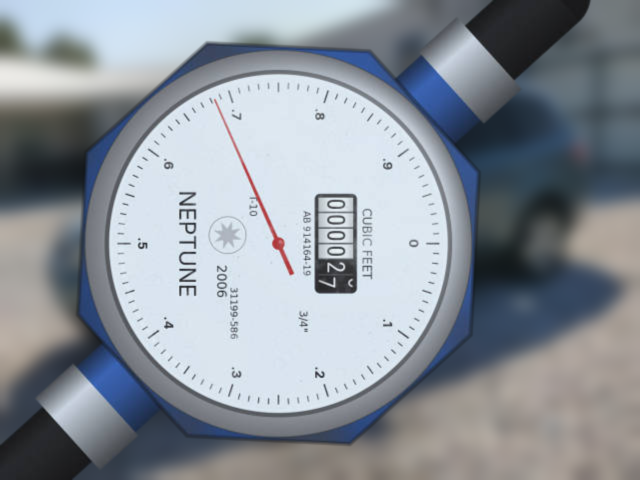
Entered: 26.68 ft³
